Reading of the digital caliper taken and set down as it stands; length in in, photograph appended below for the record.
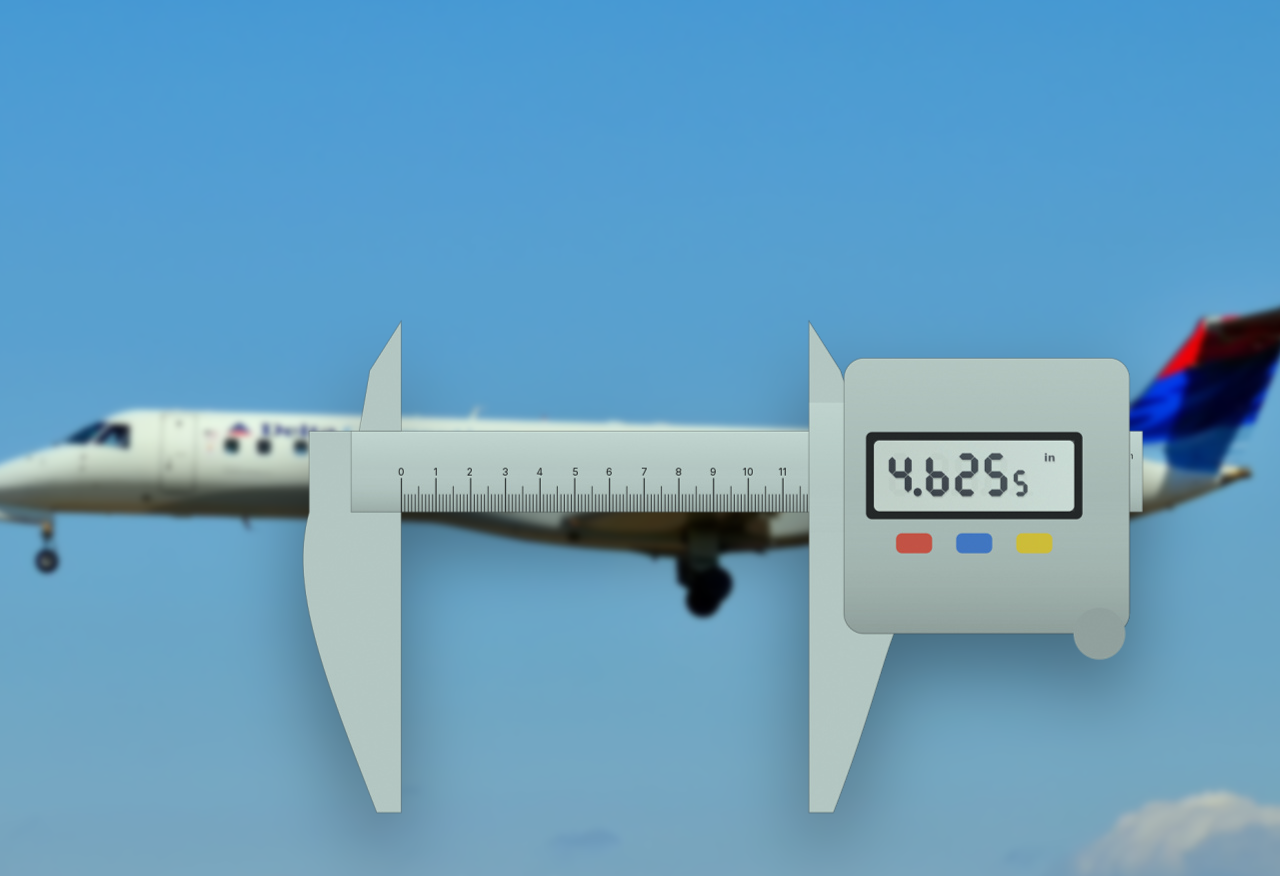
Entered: 4.6255 in
